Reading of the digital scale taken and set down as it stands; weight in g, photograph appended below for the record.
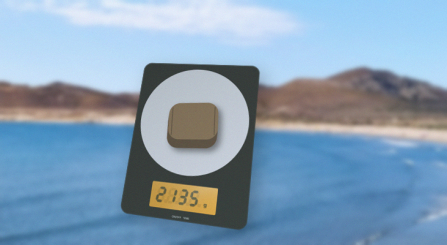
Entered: 2135 g
